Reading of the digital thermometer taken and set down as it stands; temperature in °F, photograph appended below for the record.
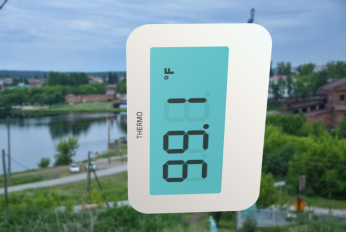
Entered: 99.1 °F
